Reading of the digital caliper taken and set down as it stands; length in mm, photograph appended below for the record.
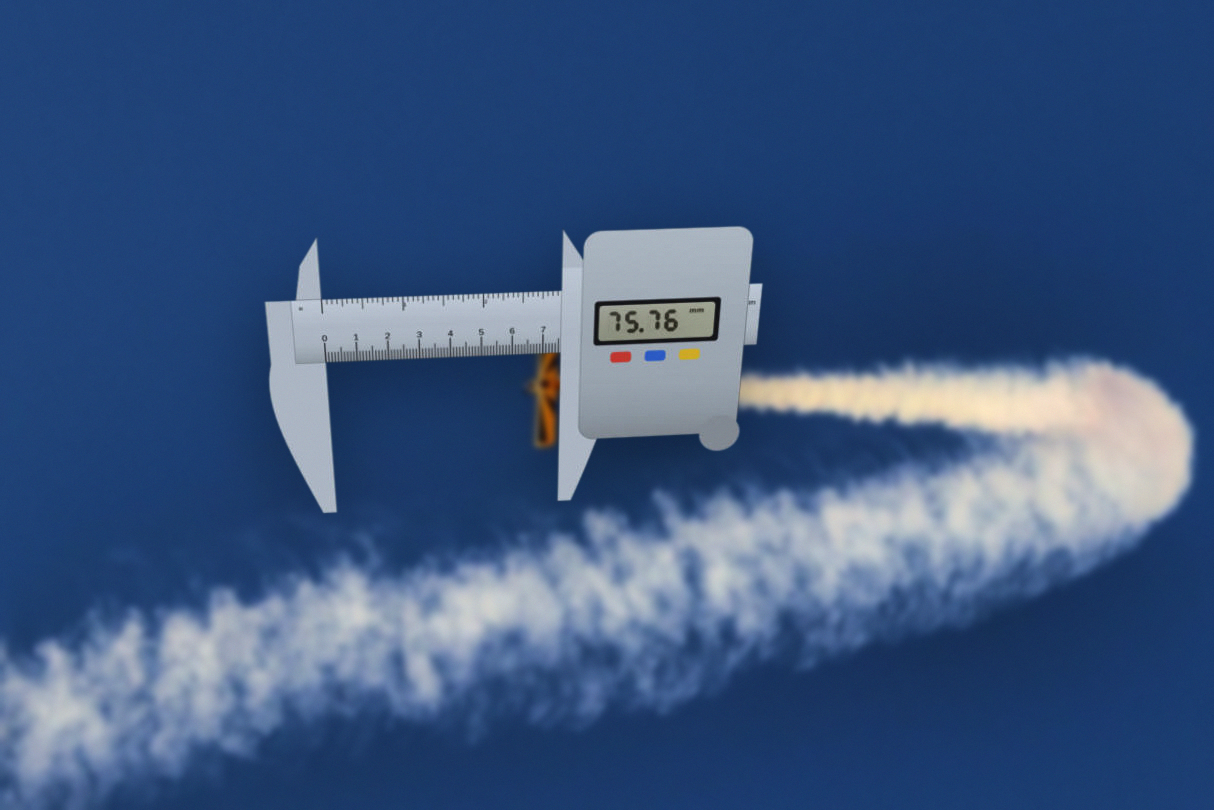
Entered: 75.76 mm
